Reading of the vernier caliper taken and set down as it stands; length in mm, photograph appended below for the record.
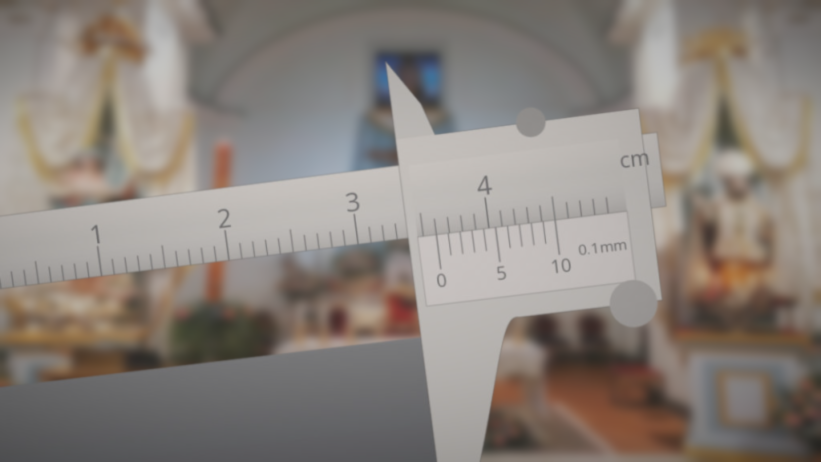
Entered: 36.0 mm
